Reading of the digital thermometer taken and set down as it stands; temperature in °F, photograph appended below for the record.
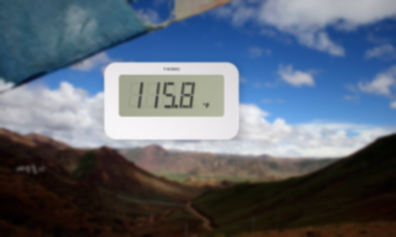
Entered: 115.8 °F
